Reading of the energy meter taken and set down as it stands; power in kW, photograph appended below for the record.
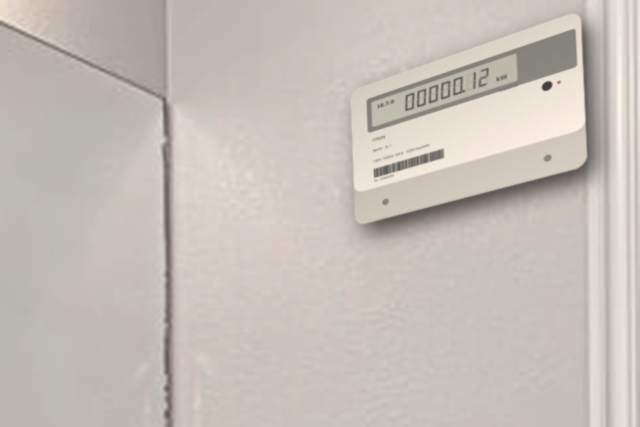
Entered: 0.12 kW
